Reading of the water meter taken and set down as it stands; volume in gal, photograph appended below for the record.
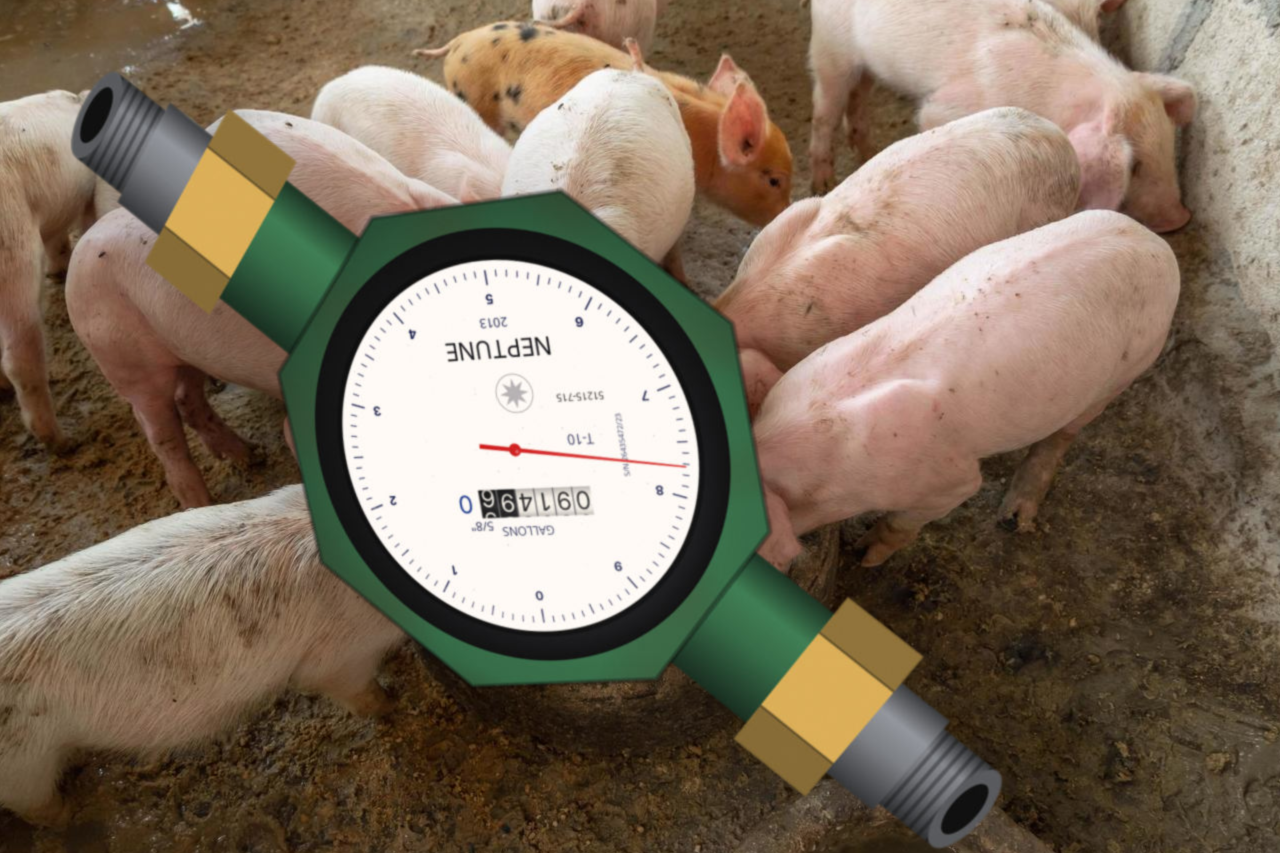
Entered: 914957.7 gal
